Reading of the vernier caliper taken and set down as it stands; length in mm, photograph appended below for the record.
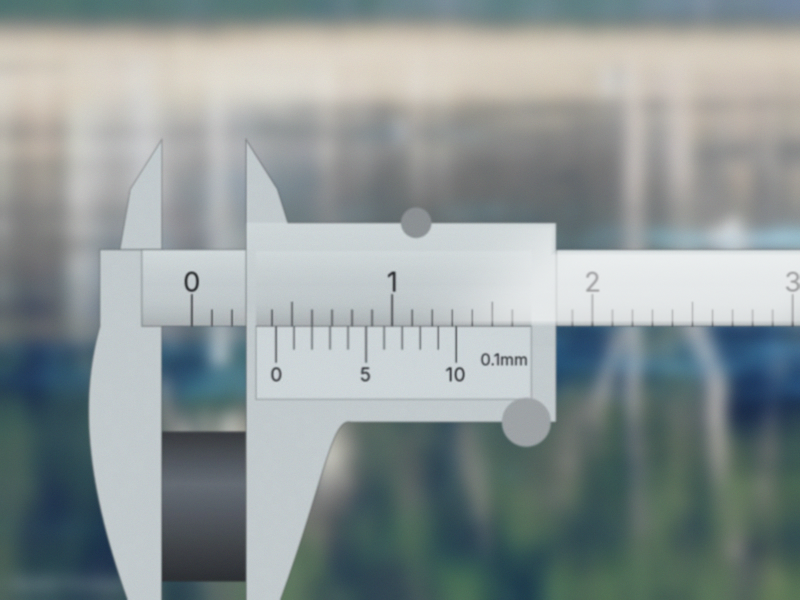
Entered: 4.2 mm
